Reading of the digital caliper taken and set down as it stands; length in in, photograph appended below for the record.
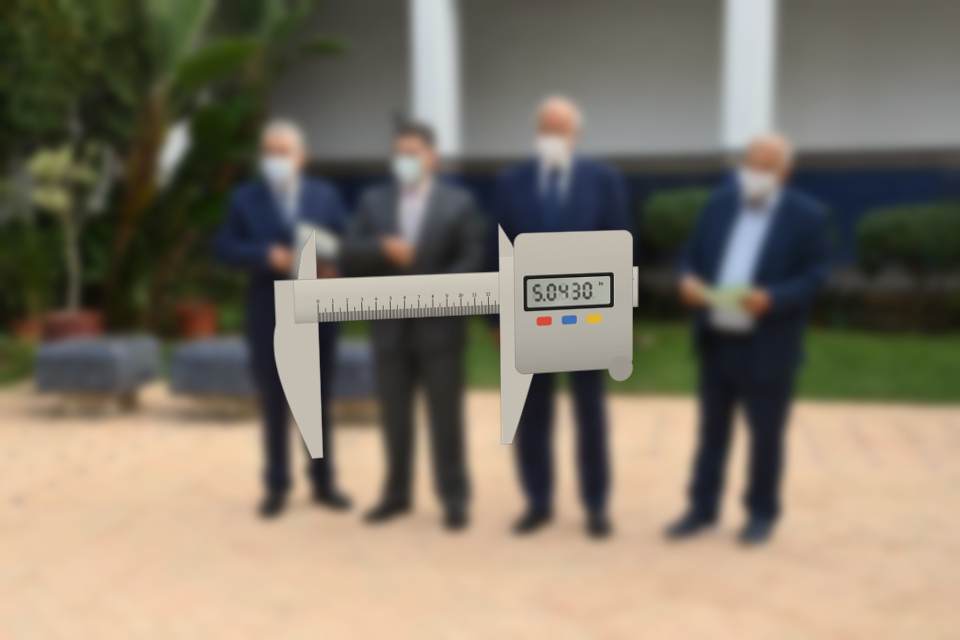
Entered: 5.0430 in
